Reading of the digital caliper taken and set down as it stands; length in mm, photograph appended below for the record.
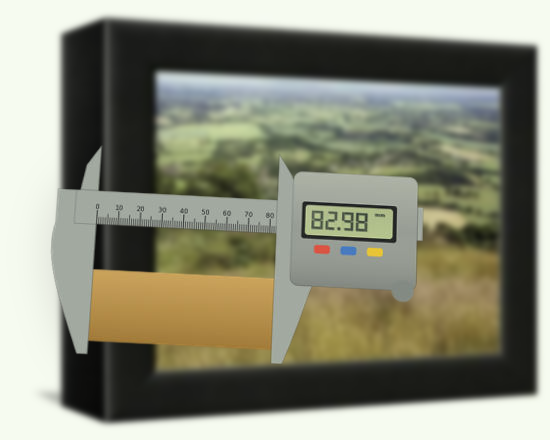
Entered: 82.98 mm
